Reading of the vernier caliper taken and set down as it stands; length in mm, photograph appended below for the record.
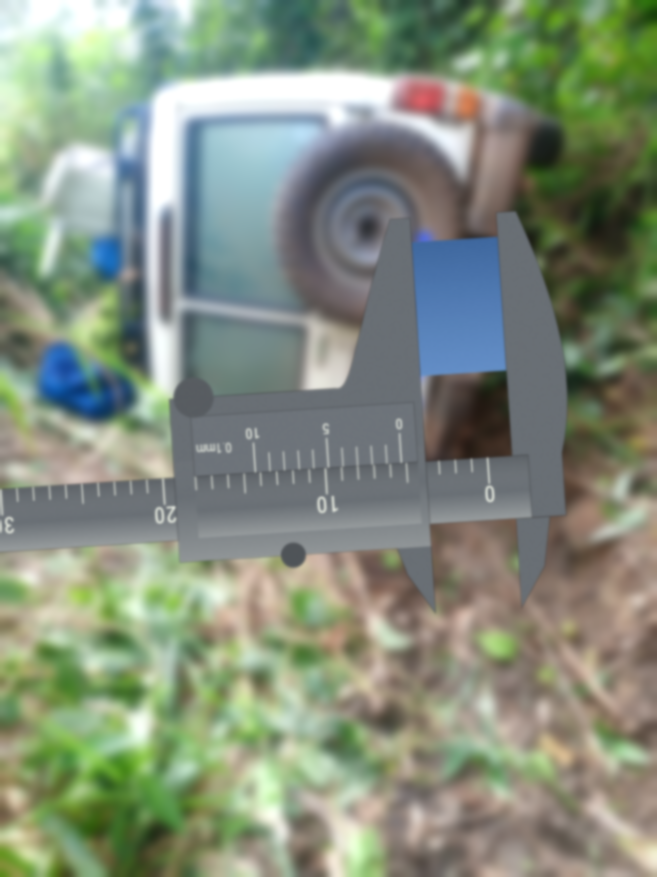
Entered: 5.3 mm
